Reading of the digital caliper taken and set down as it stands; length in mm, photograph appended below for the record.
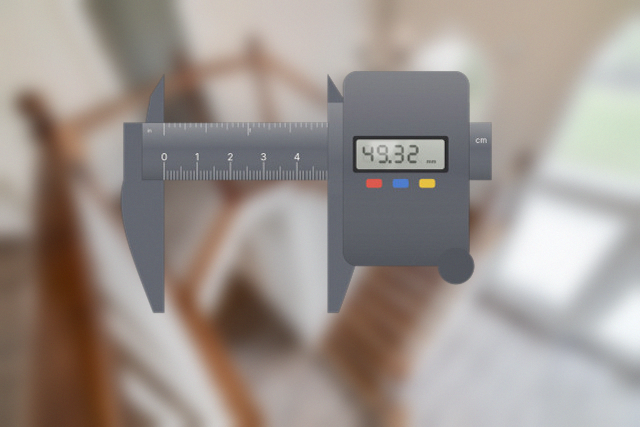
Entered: 49.32 mm
